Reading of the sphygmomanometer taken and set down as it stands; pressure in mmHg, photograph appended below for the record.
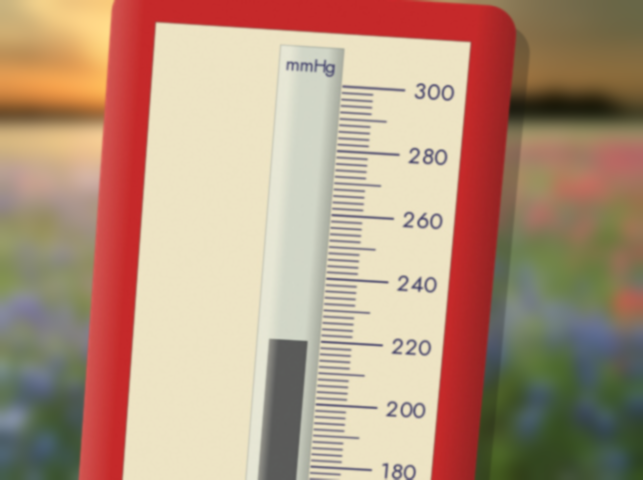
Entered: 220 mmHg
